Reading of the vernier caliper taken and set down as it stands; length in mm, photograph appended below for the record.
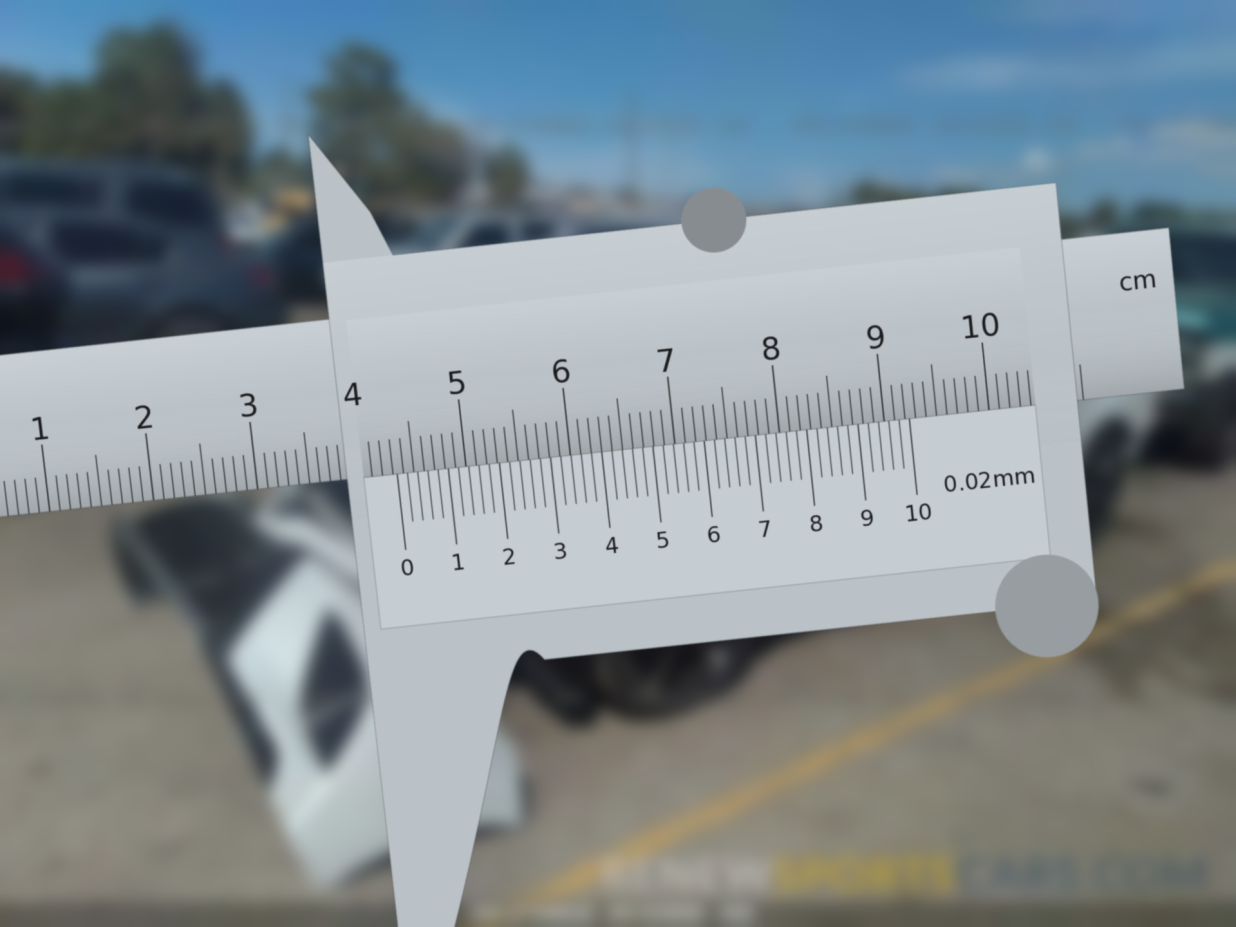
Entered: 43.4 mm
